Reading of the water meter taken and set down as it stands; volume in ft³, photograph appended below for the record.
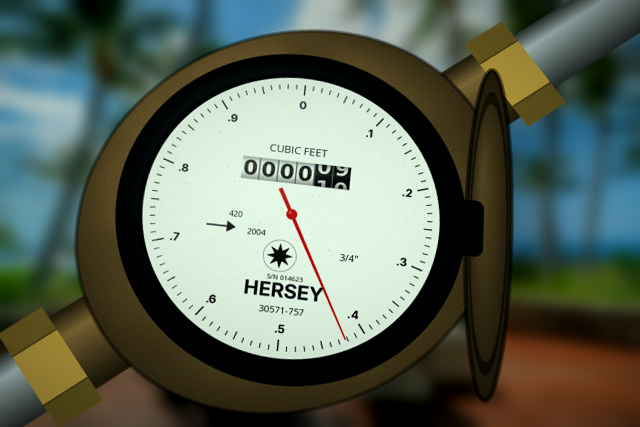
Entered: 9.42 ft³
